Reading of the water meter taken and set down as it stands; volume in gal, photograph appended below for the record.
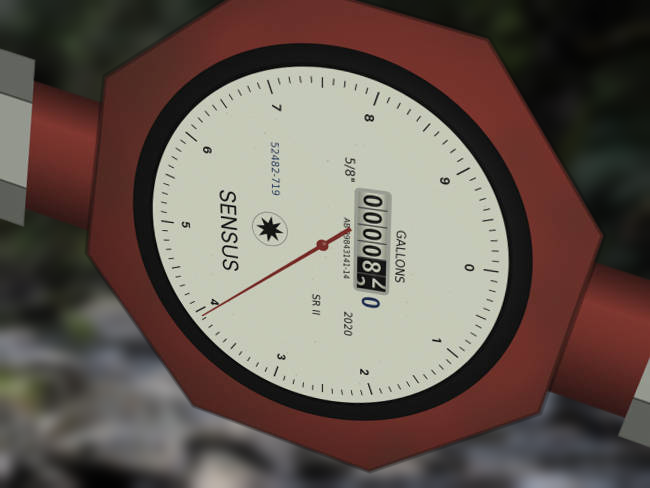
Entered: 823.9 gal
